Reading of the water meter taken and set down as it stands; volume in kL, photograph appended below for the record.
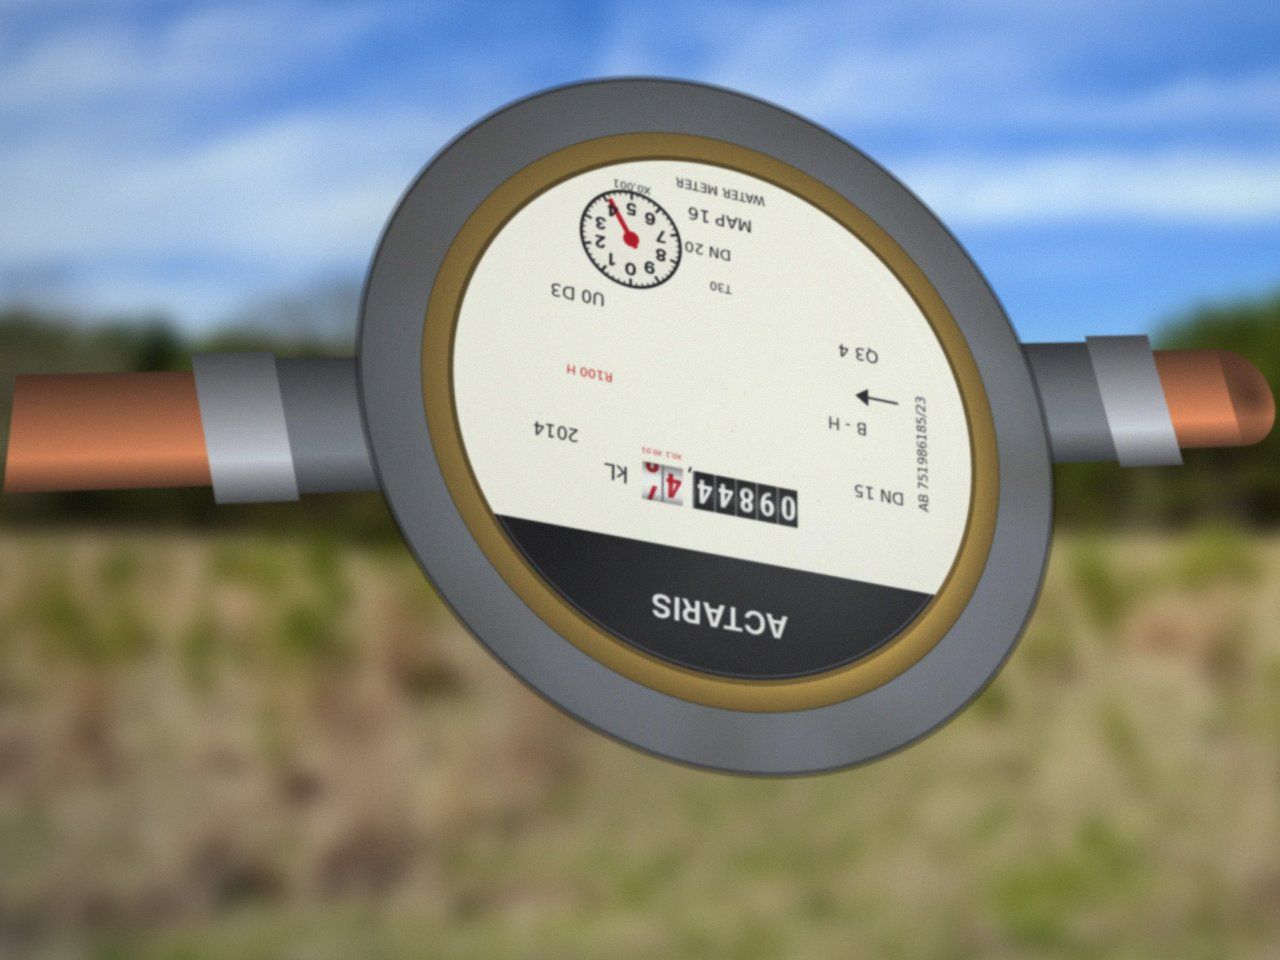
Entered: 9844.474 kL
